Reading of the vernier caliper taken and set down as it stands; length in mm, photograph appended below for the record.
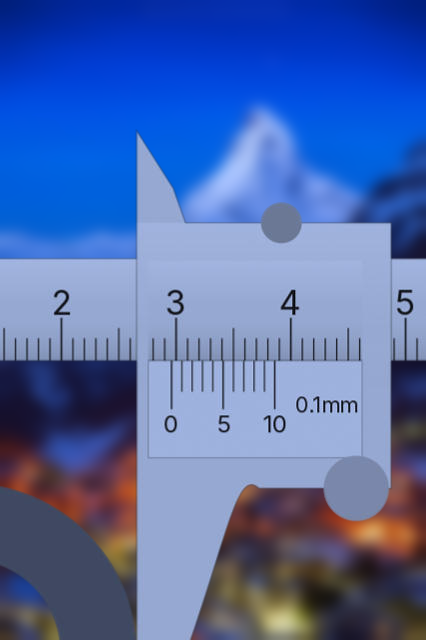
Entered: 29.6 mm
